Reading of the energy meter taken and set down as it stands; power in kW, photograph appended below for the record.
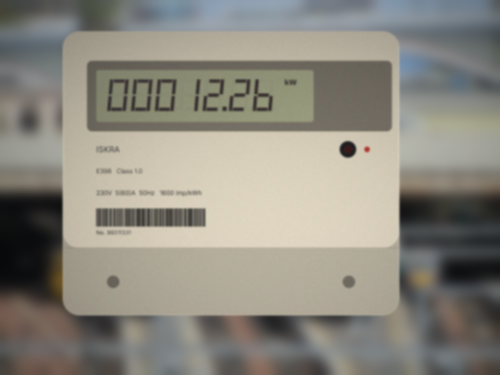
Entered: 12.26 kW
